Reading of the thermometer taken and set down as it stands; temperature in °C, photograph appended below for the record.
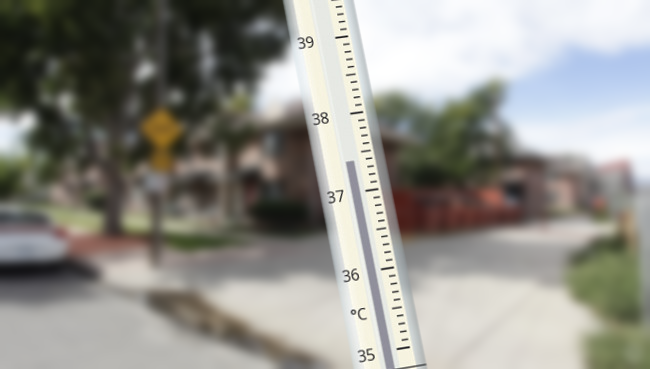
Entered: 37.4 °C
